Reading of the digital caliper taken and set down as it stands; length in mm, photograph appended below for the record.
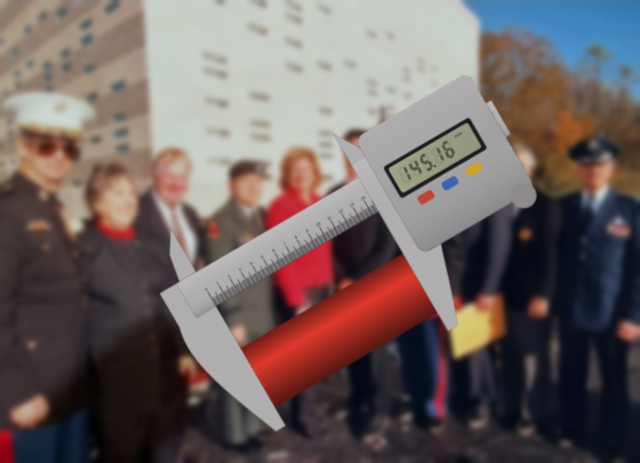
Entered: 145.16 mm
